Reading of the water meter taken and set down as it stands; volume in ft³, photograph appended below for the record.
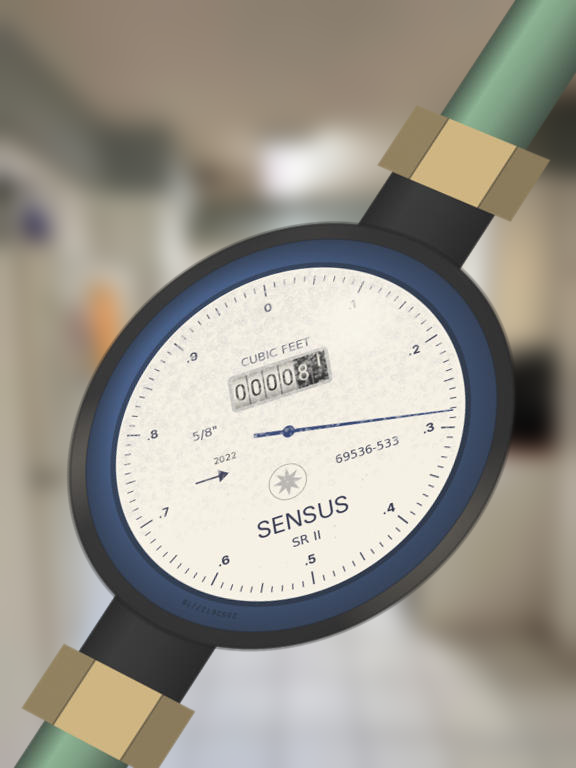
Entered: 81.28 ft³
